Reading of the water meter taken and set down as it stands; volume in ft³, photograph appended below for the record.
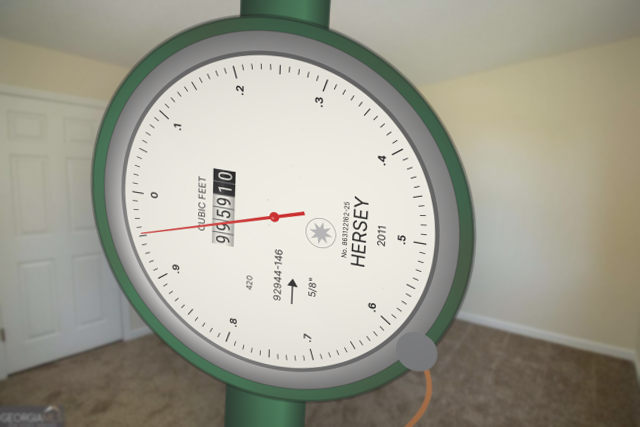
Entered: 995909.95 ft³
